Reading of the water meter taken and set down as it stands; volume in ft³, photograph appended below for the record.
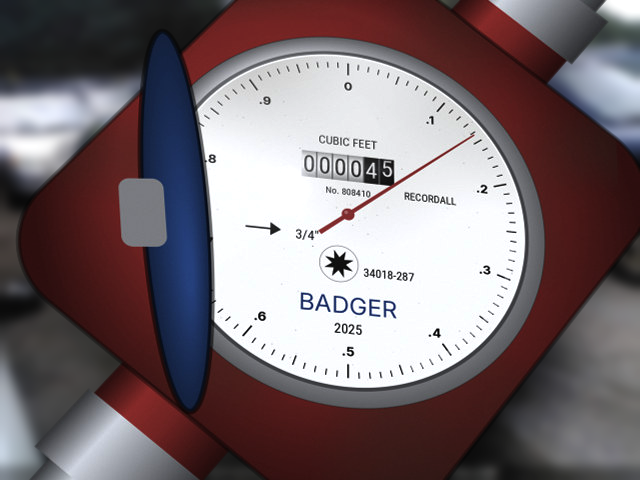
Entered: 45.14 ft³
